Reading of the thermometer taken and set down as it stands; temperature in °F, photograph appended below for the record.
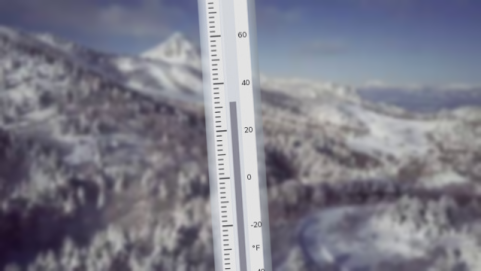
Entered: 32 °F
